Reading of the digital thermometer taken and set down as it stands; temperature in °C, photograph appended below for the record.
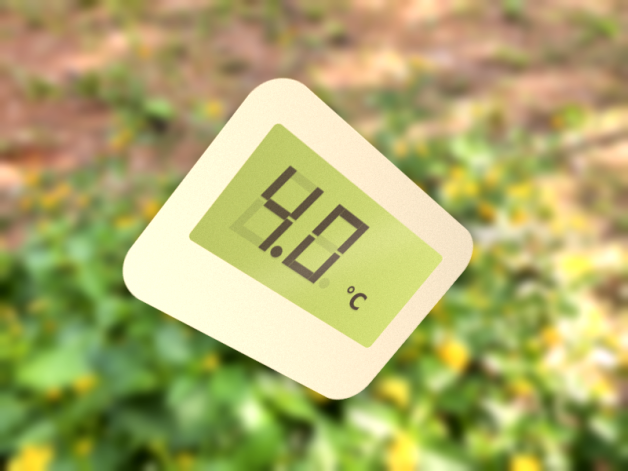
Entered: 4.0 °C
